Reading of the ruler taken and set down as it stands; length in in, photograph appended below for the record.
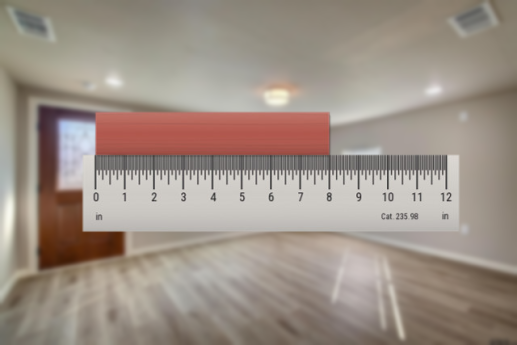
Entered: 8 in
